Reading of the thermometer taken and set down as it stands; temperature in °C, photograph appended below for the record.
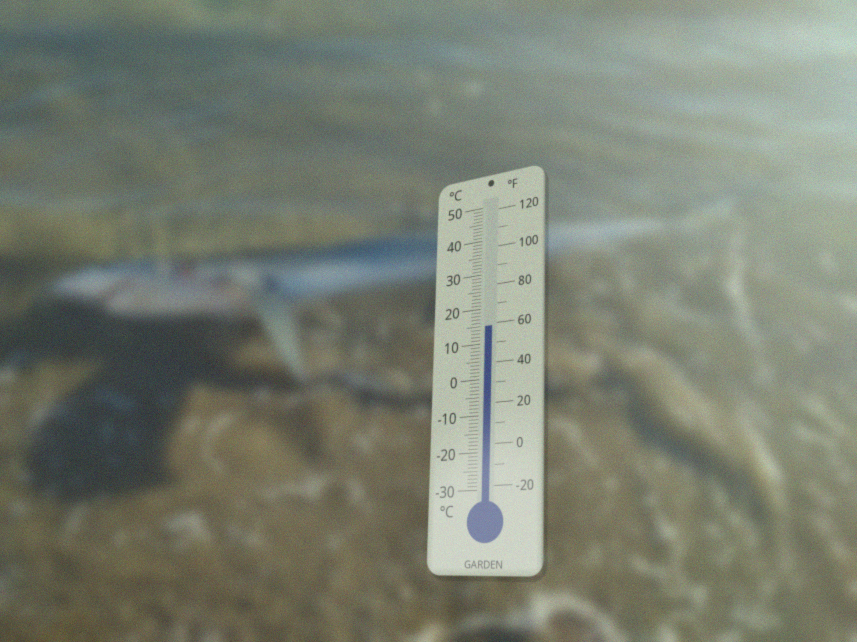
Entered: 15 °C
